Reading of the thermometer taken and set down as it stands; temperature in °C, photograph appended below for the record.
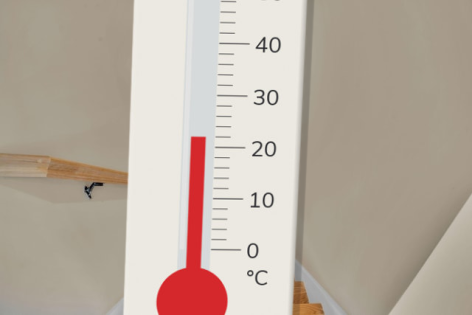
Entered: 22 °C
